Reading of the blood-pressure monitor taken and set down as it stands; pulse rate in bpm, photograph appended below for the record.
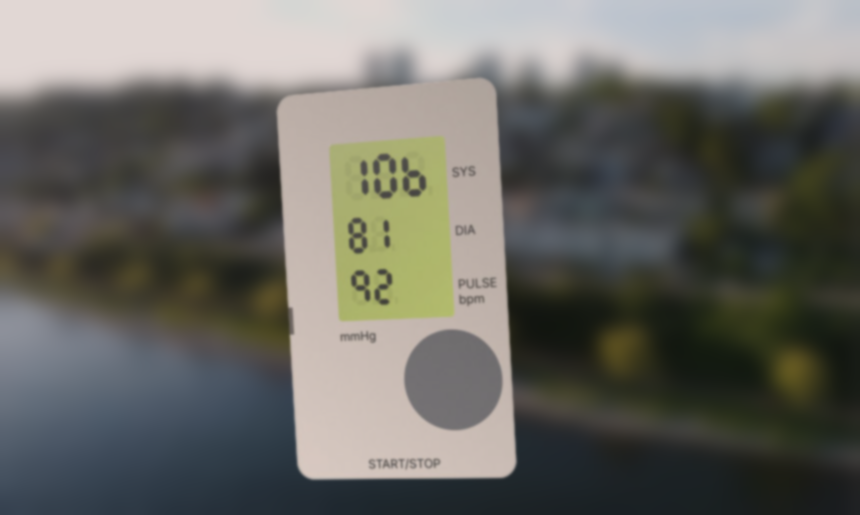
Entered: 92 bpm
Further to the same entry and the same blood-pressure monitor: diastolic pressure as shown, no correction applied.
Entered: 81 mmHg
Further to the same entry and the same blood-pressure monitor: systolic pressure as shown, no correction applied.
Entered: 106 mmHg
